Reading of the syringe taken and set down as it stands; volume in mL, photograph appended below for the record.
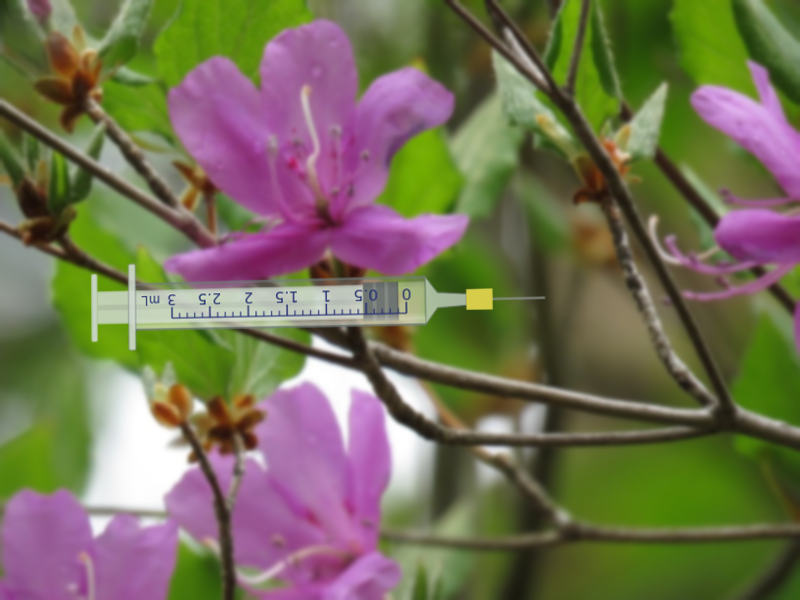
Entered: 0.1 mL
